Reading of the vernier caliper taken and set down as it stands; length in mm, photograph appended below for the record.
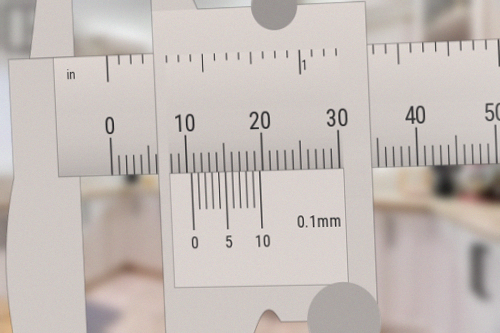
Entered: 10.6 mm
